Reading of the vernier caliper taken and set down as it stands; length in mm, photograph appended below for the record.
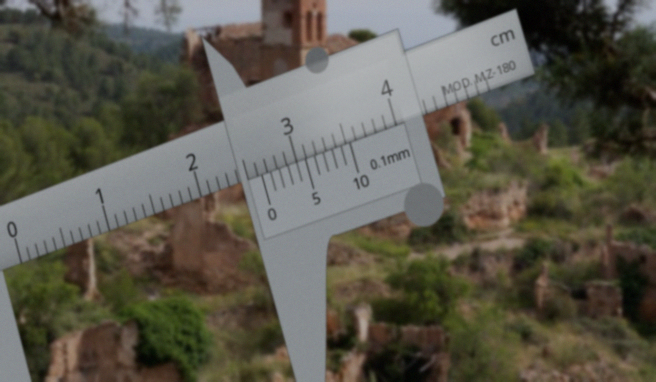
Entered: 26.4 mm
